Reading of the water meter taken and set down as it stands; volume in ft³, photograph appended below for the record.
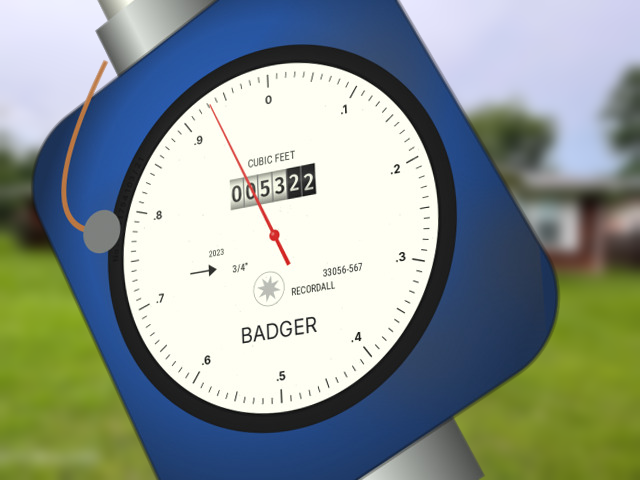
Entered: 5321.93 ft³
